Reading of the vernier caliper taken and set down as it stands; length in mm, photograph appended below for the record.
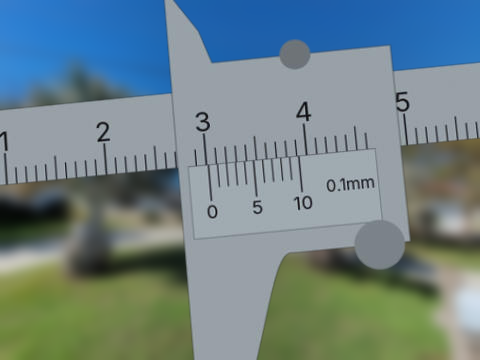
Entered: 30.2 mm
